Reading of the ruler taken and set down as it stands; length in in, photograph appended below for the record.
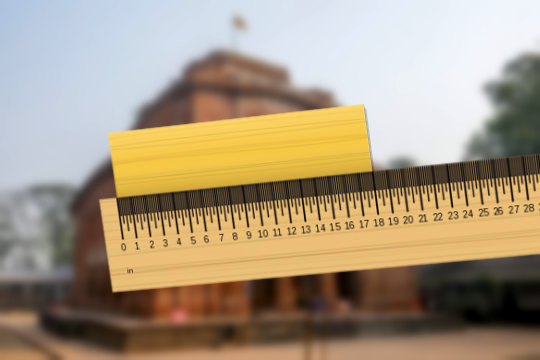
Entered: 18 in
